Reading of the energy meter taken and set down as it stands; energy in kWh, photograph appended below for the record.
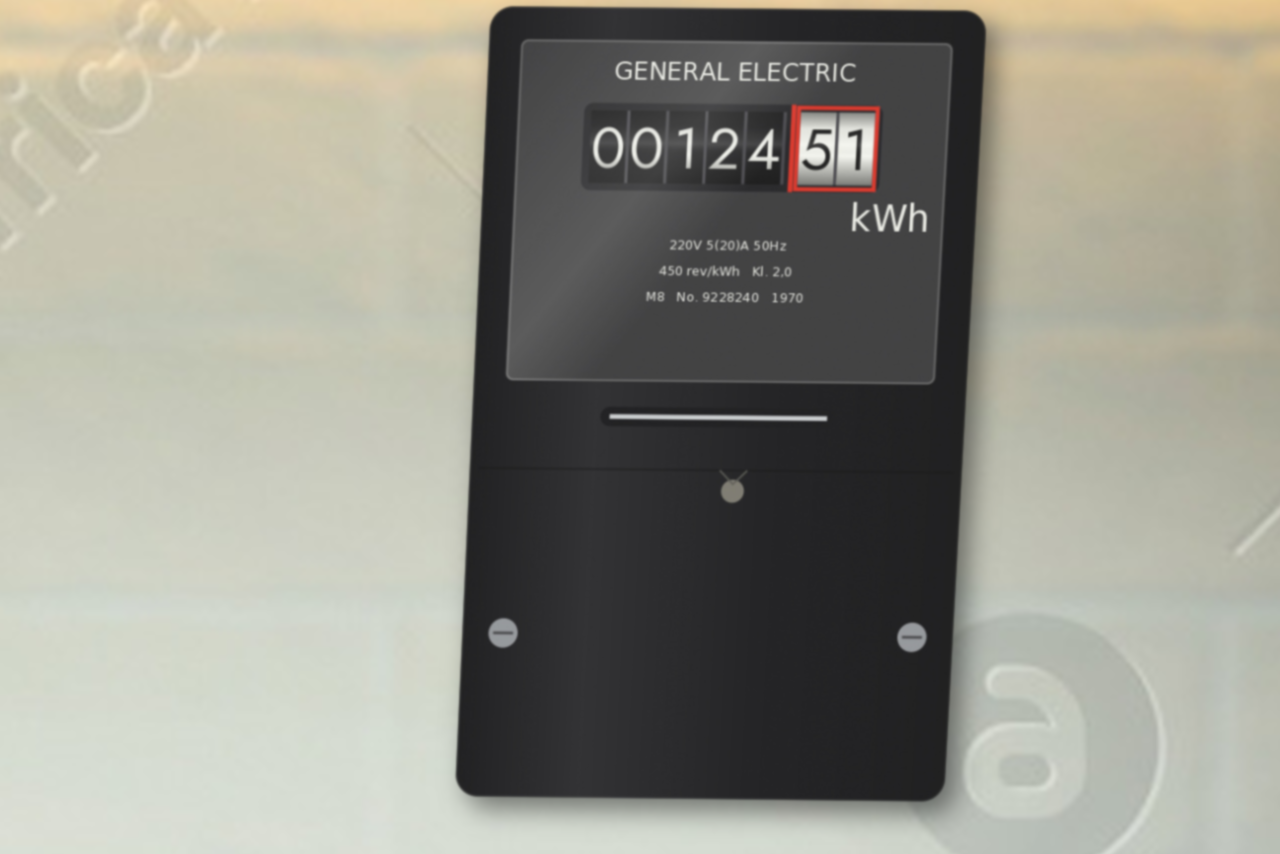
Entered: 124.51 kWh
